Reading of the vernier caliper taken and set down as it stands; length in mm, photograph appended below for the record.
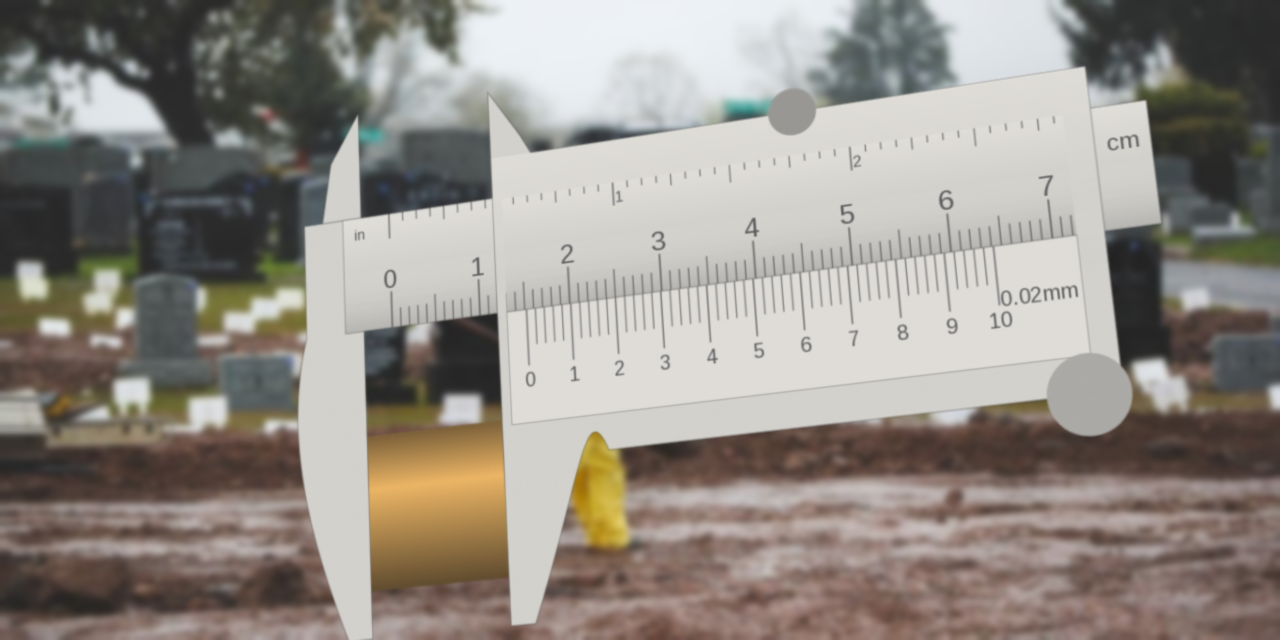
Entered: 15.2 mm
